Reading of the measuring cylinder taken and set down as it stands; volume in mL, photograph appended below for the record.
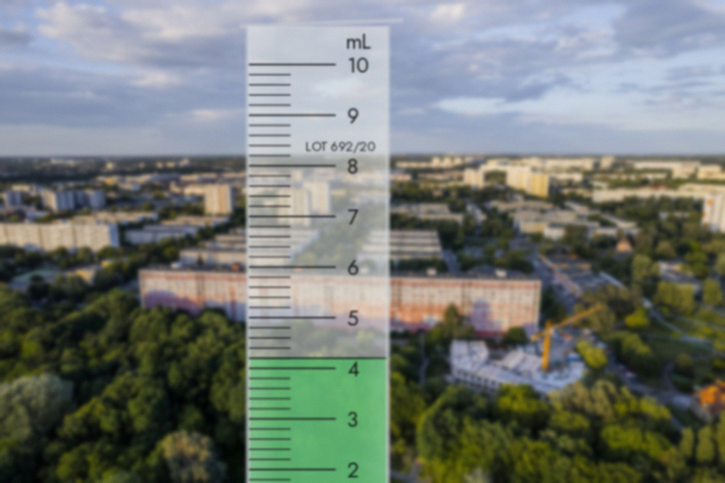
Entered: 4.2 mL
